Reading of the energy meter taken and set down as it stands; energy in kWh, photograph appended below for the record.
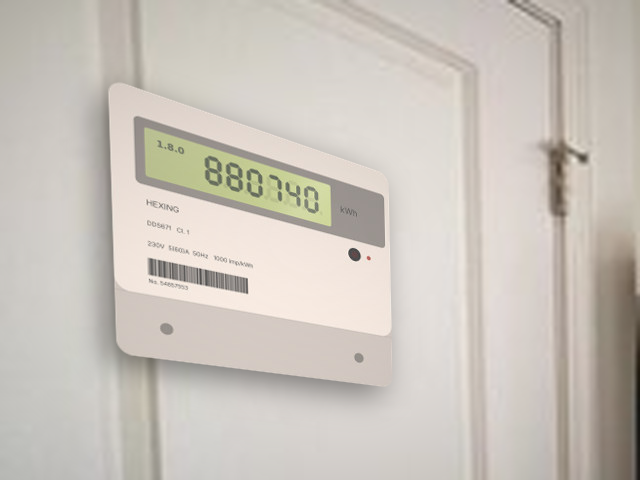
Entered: 880740 kWh
